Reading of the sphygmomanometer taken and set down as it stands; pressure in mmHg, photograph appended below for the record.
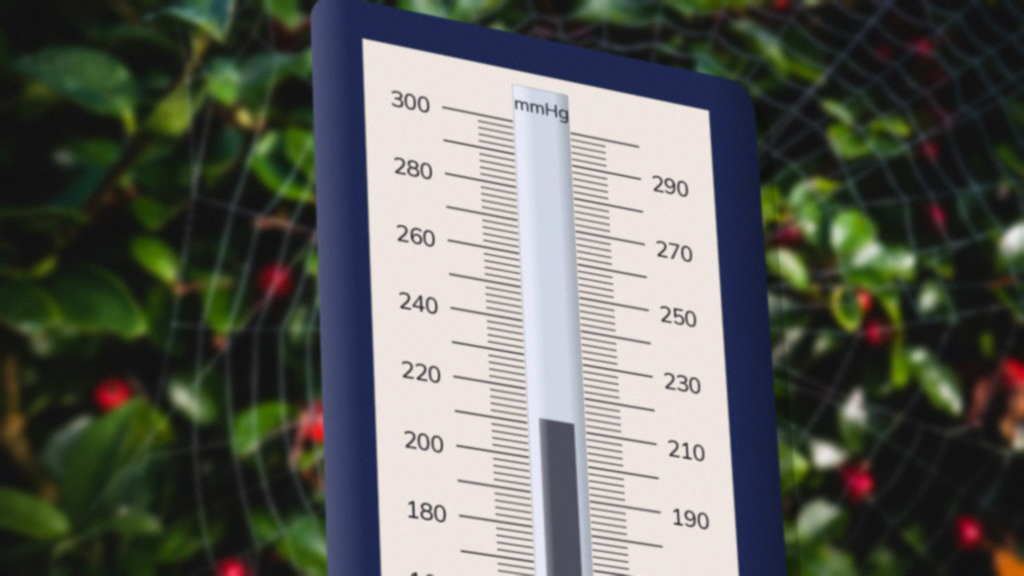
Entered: 212 mmHg
